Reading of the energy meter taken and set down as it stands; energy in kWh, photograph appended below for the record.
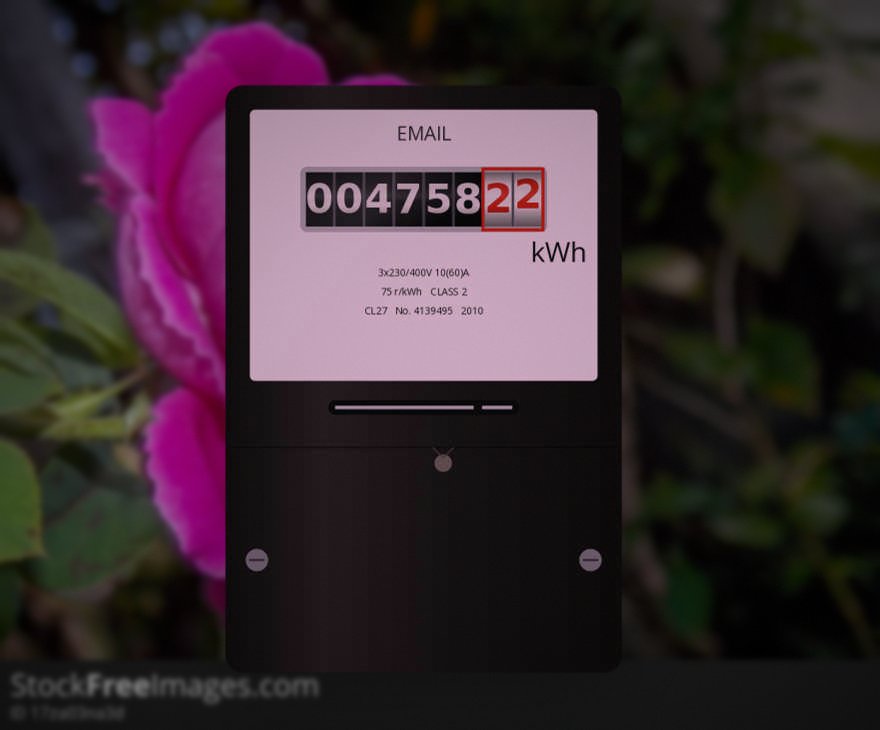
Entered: 4758.22 kWh
